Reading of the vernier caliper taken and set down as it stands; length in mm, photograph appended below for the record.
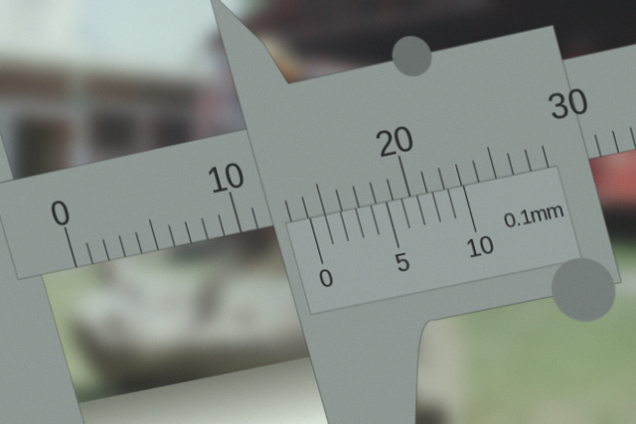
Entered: 14.1 mm
